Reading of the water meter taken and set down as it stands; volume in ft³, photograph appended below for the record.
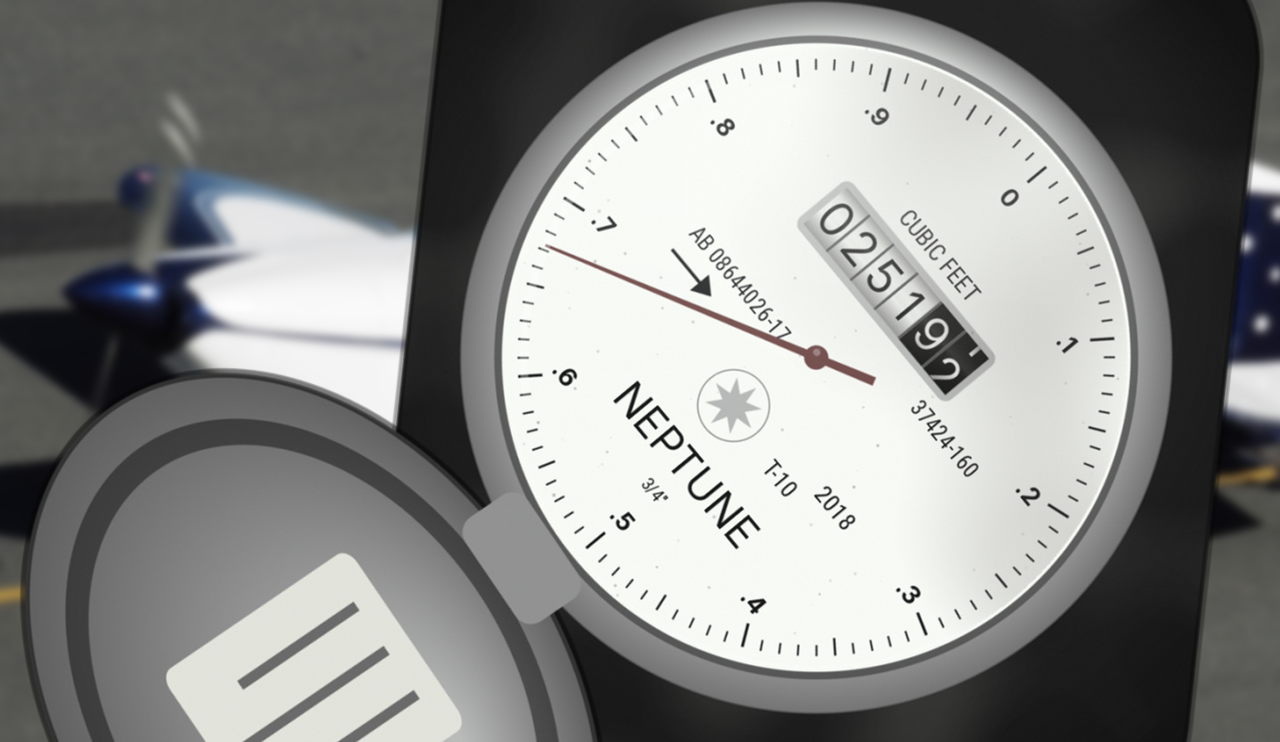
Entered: 25191.67 ft³
